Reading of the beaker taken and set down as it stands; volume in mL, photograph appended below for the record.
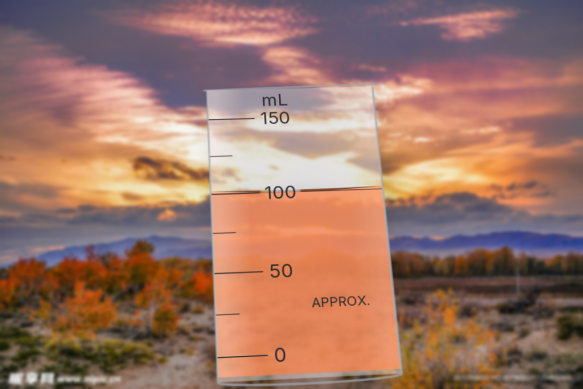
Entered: 100 mL
